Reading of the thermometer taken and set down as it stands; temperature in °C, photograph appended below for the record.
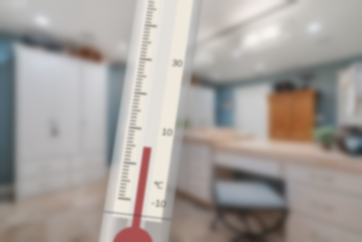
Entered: 5 °C
